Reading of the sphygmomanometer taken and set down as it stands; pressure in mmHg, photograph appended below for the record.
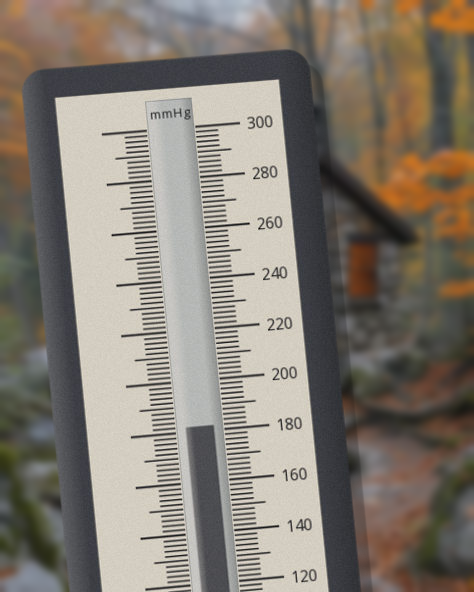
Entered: 182 mmHg
